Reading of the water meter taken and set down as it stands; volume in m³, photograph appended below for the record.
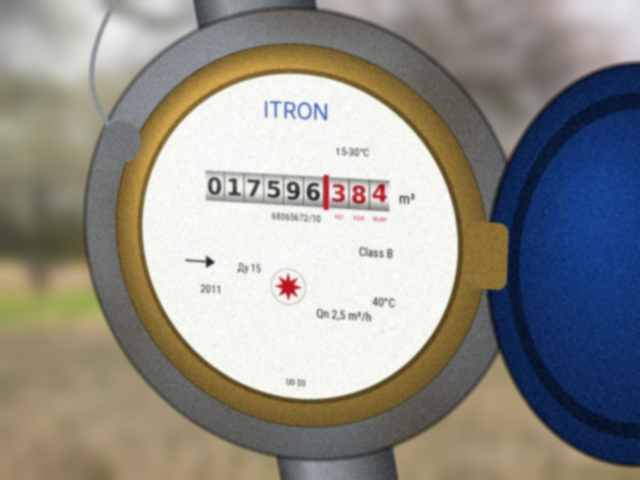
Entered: 17596.384 m³
